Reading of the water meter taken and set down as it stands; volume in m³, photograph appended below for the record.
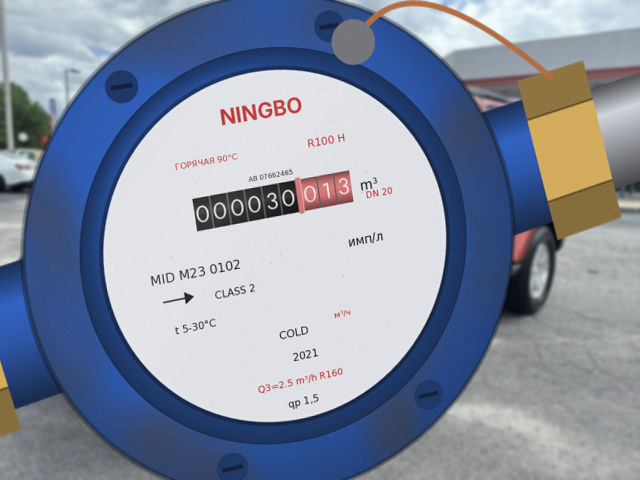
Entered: 30.013 m³
